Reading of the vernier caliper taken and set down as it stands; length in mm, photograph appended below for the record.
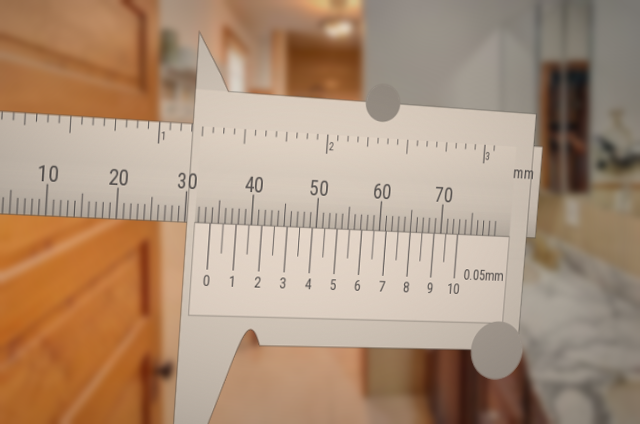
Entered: 33.8 mm
